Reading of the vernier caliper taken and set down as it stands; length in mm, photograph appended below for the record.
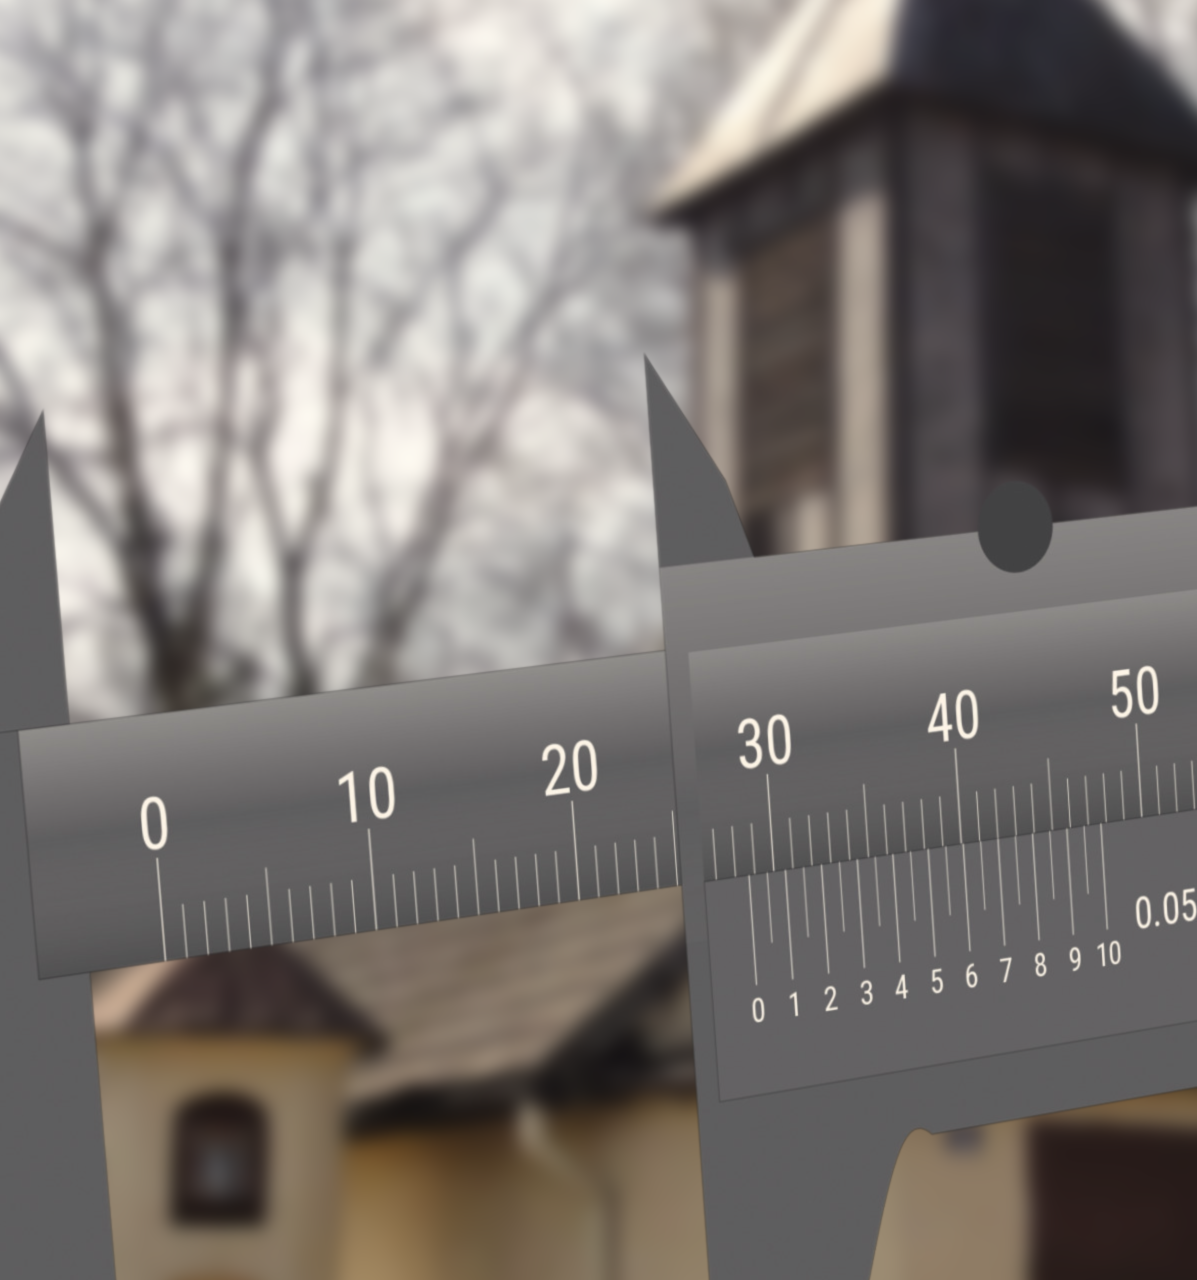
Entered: 28.7 mm
